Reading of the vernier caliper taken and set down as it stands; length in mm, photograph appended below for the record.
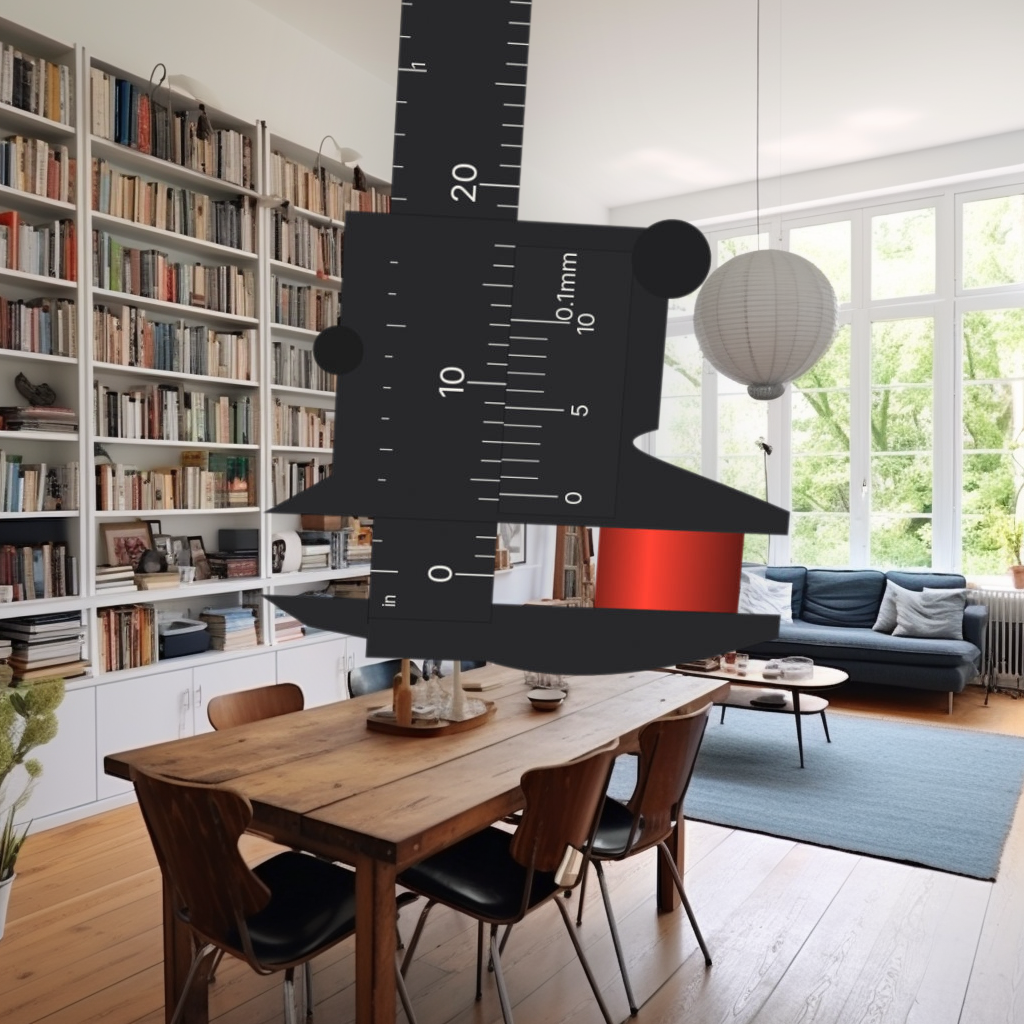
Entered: 4.3 mm
